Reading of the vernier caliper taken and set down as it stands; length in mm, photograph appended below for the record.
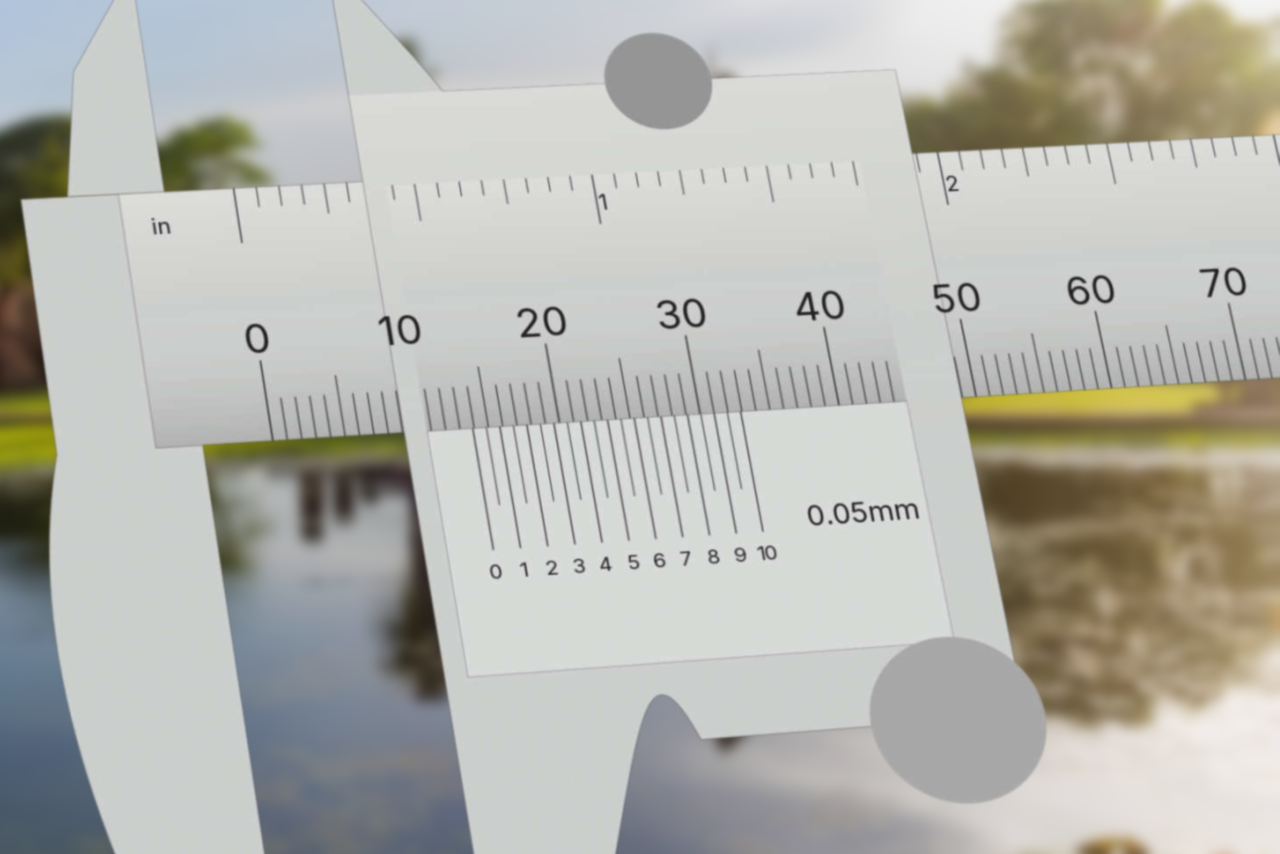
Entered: 13.9 mm
